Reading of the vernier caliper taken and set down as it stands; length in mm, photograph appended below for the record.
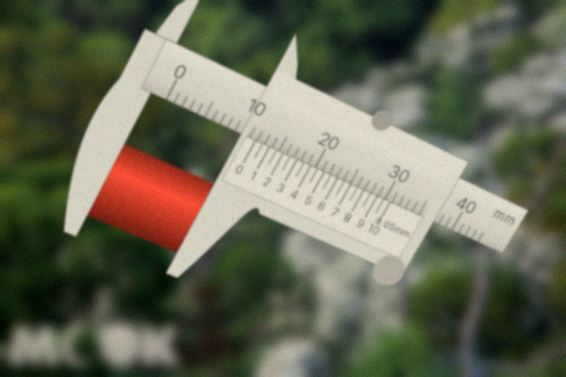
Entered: 11.8 mm
